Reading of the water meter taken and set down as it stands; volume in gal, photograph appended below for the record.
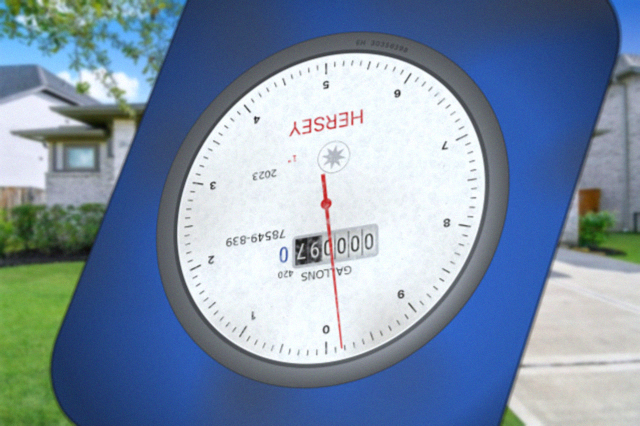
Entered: 969.8 gal
